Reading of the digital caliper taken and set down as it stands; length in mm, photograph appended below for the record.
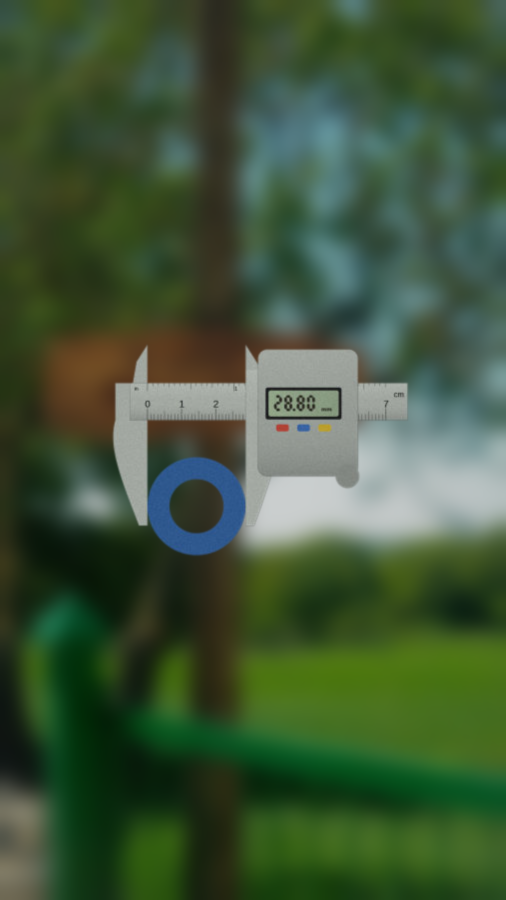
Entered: 28.80 mm
